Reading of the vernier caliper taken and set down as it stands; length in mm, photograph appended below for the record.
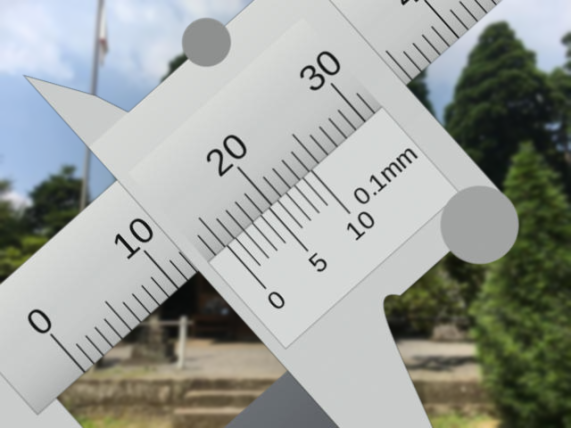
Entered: 15.2 mm
